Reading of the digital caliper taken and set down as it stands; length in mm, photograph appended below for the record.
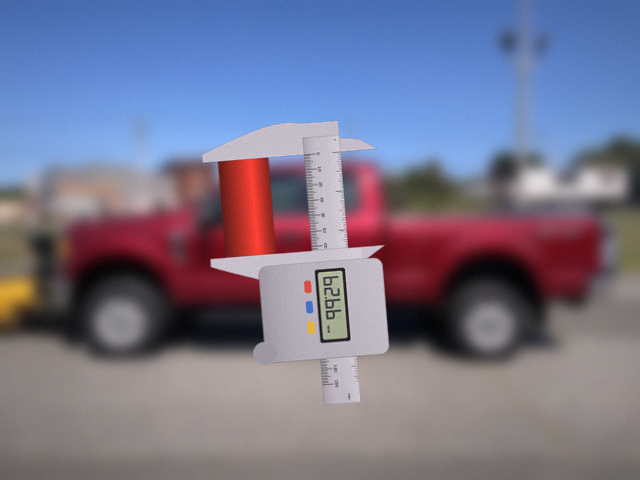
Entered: 62.66 mm
